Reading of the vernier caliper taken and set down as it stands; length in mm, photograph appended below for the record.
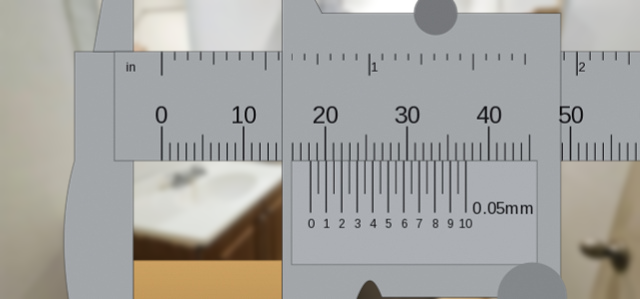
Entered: 18.2 mm
